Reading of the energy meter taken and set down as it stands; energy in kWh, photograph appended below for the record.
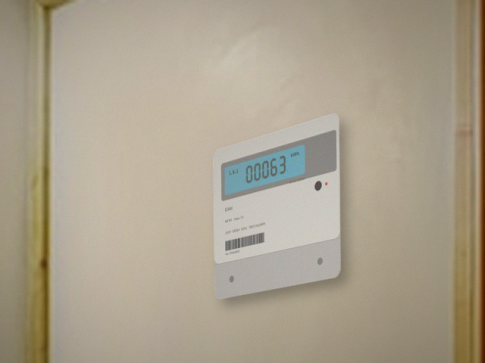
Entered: 63 kWh
